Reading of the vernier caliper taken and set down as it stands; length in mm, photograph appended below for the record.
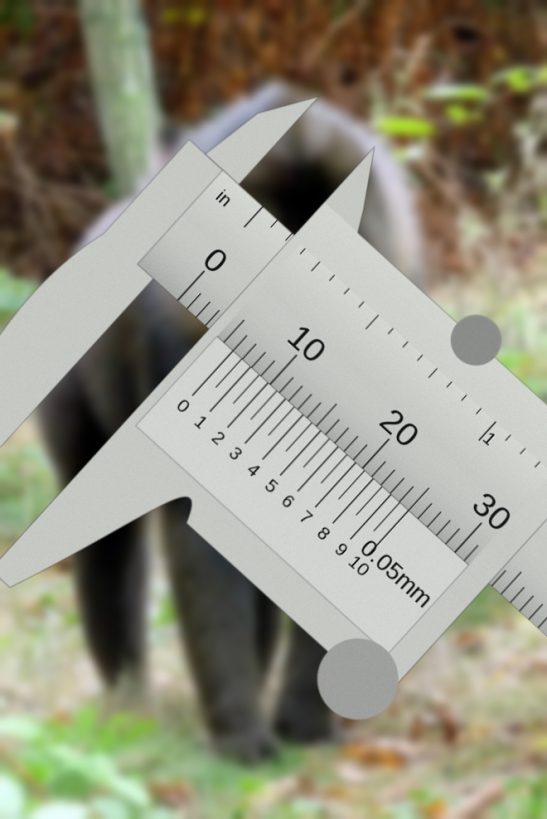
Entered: 6.0 mm
